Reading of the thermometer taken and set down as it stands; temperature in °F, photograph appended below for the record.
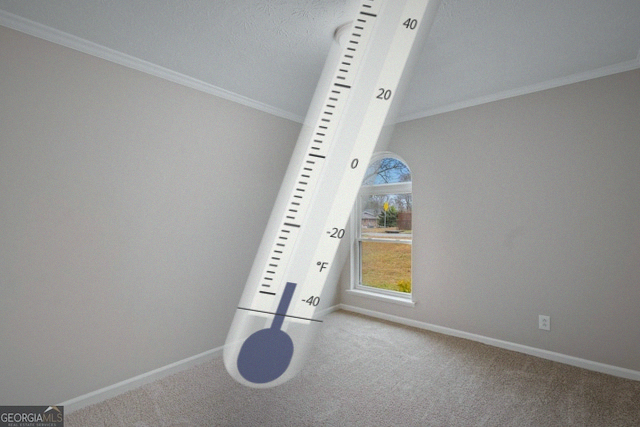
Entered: -36 °F
